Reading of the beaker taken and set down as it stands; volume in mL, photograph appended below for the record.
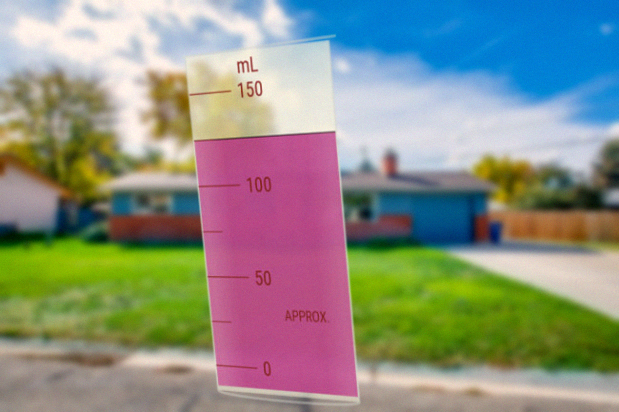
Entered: 125 mL
